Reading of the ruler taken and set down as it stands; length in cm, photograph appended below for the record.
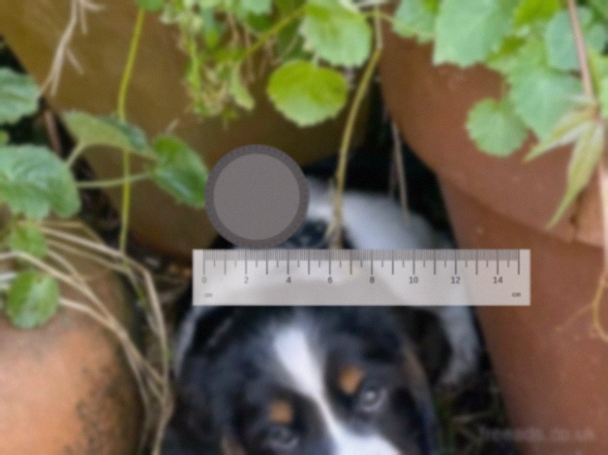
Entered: 5 cm
